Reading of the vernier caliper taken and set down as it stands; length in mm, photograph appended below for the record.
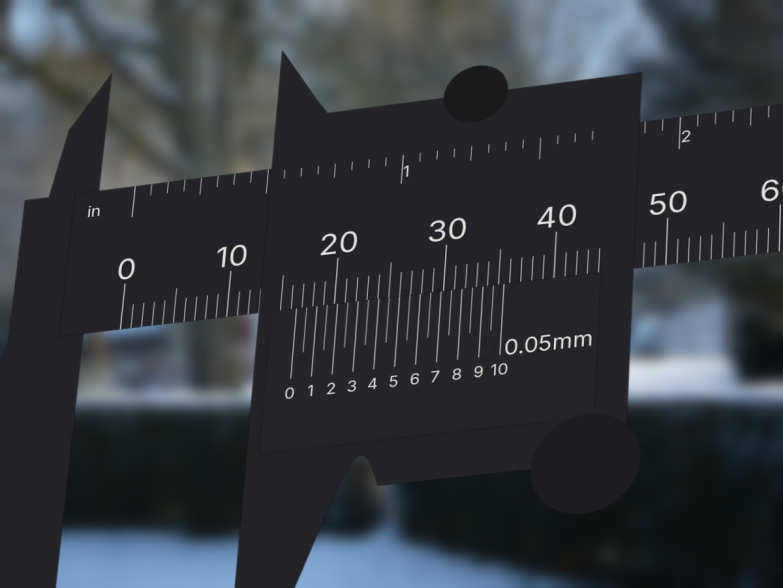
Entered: 16.5 mm
